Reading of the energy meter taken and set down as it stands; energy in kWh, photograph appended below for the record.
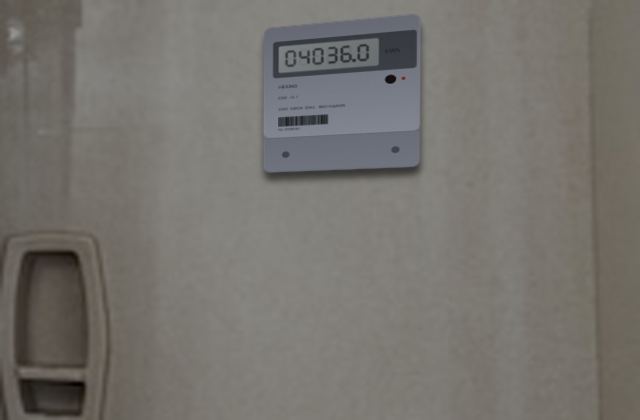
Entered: 4036.0 kWh
